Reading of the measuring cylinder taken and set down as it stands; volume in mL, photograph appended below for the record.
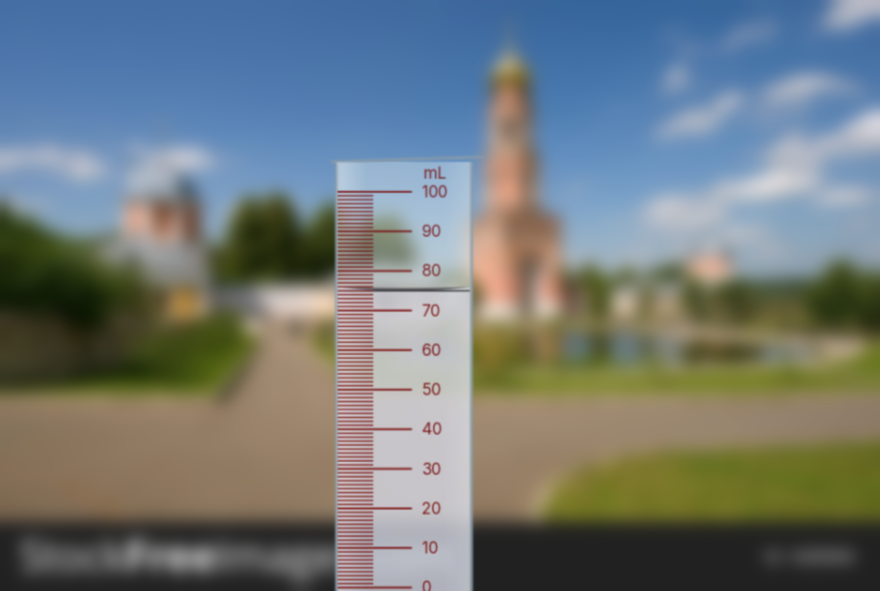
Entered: 75 mL
